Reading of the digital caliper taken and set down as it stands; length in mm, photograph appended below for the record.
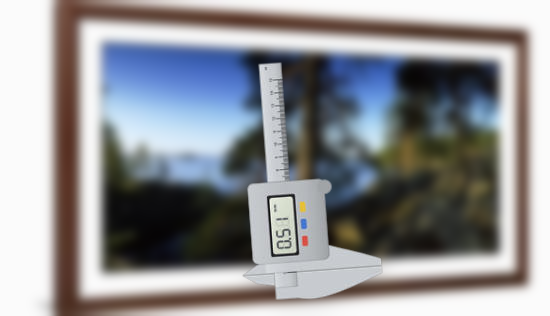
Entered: 0.51 mm
